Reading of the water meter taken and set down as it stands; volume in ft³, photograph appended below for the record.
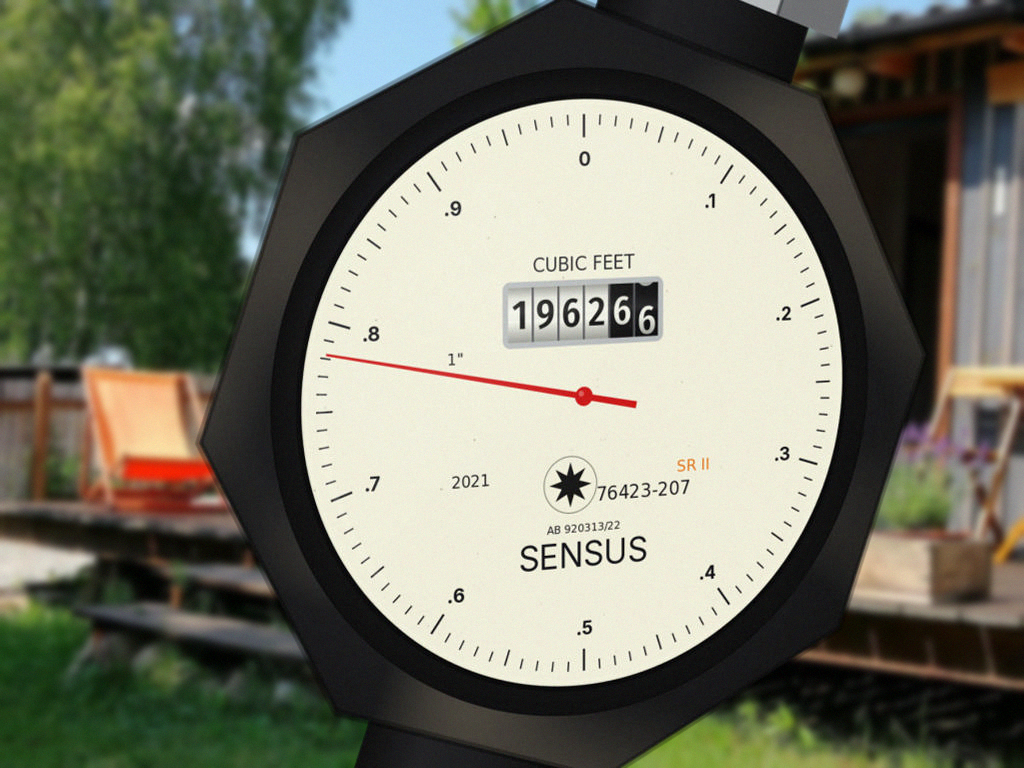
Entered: 196265.78 ft³
